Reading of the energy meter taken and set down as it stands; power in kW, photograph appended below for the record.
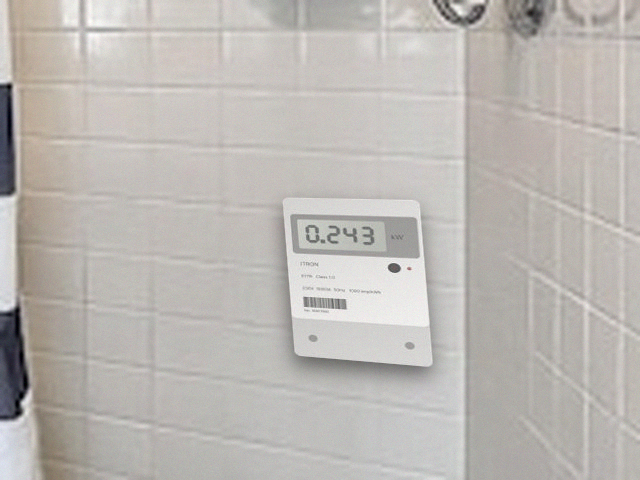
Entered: 0.243 kW
